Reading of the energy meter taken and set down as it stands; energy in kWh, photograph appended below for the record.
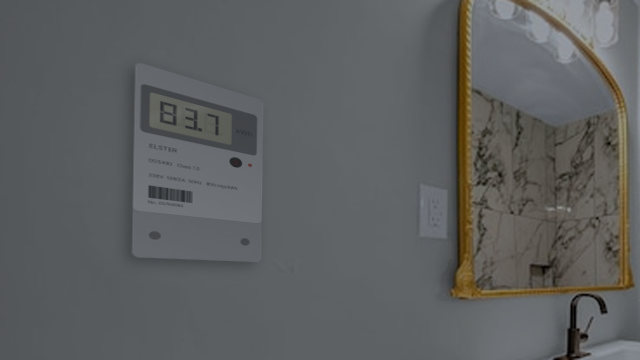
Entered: 83.7 kWh
